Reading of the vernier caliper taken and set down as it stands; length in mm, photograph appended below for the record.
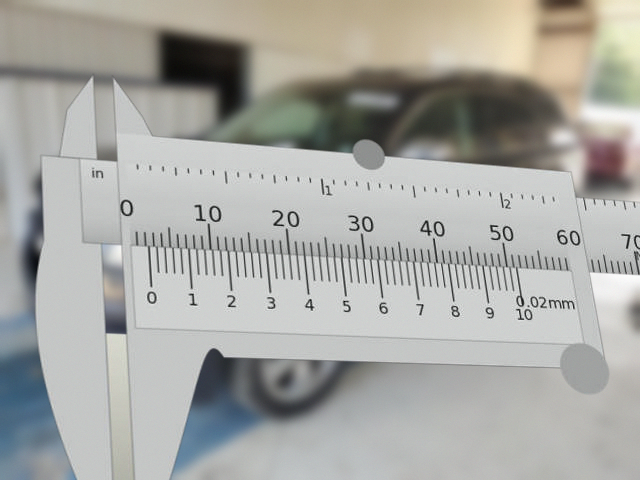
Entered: 2.4 mm
